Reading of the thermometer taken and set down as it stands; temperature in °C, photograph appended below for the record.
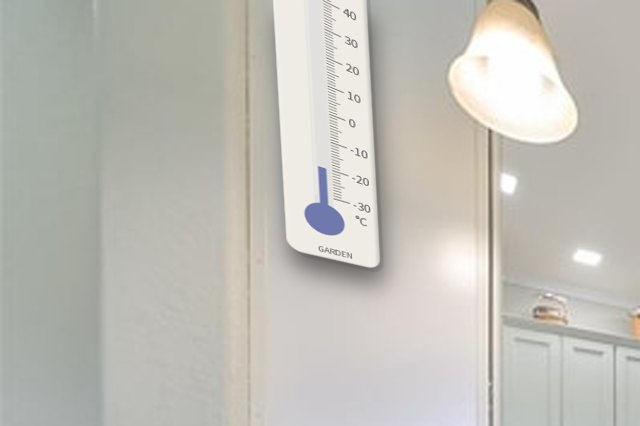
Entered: -20 °C
